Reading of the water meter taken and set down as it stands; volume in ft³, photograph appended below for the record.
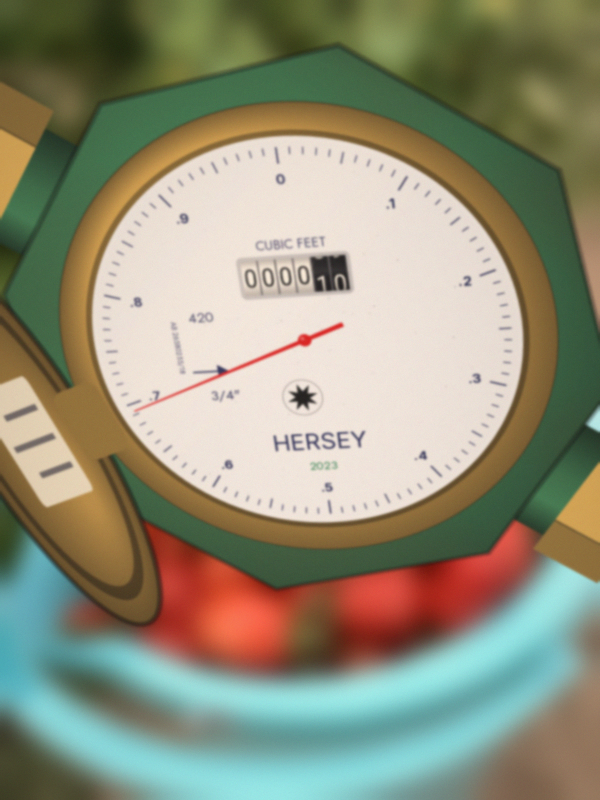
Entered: 9.69 ft³
